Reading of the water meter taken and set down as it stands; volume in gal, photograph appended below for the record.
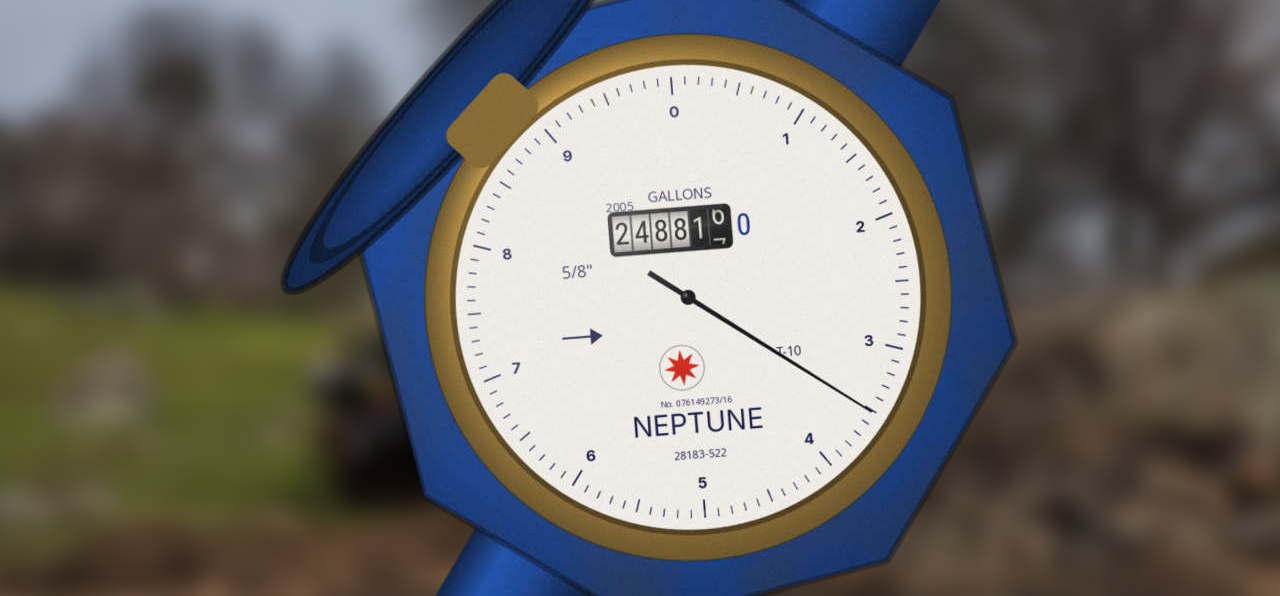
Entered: 2488163.5 gal
